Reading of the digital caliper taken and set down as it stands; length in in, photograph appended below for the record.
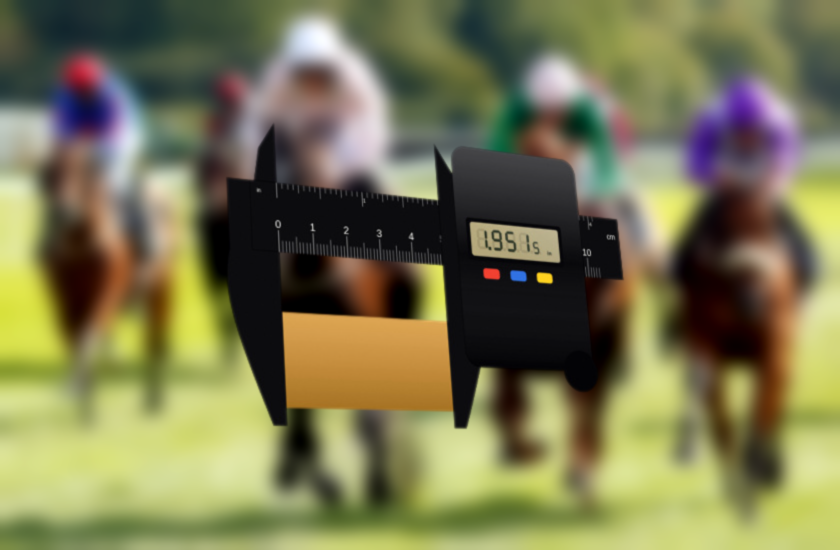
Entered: 1.9515 in
